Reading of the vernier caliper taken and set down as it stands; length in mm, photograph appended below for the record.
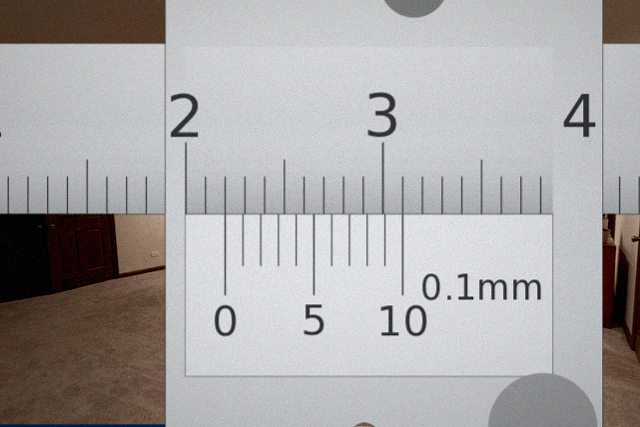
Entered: 22.0 mm
